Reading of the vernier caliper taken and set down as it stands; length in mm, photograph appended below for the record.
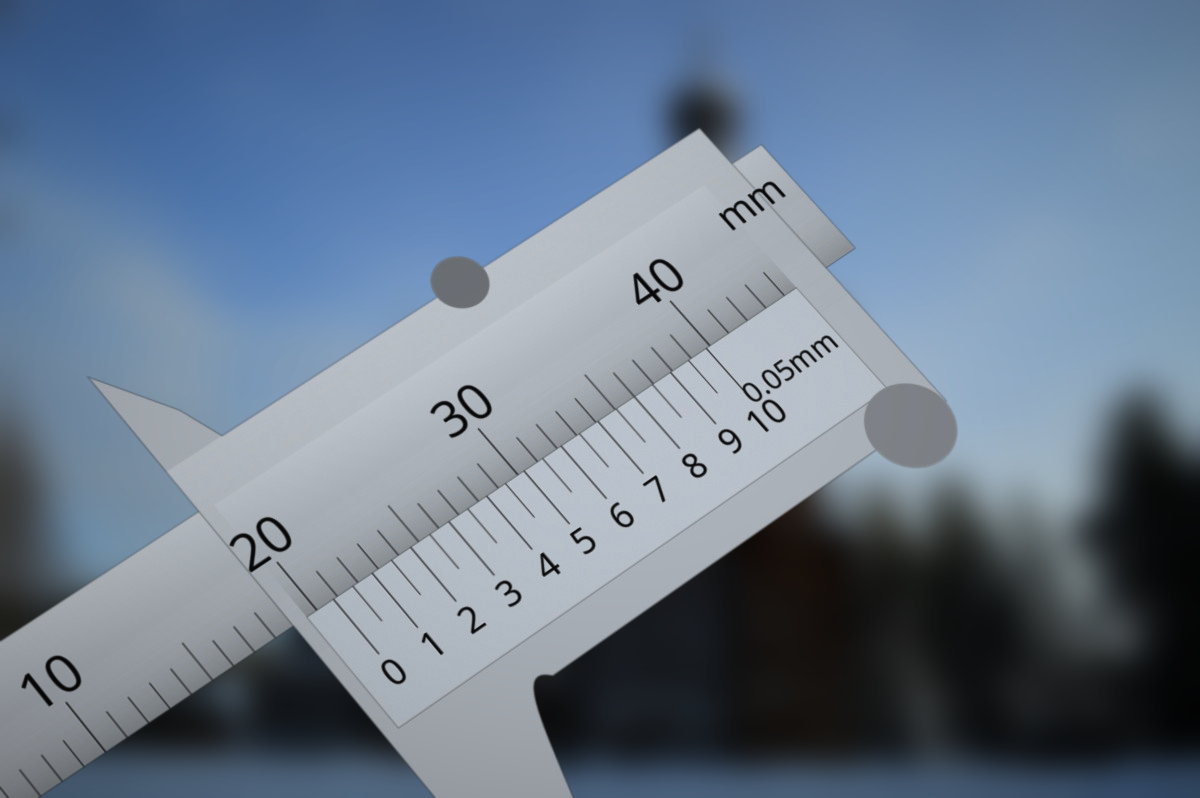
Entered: 20.8 mm
